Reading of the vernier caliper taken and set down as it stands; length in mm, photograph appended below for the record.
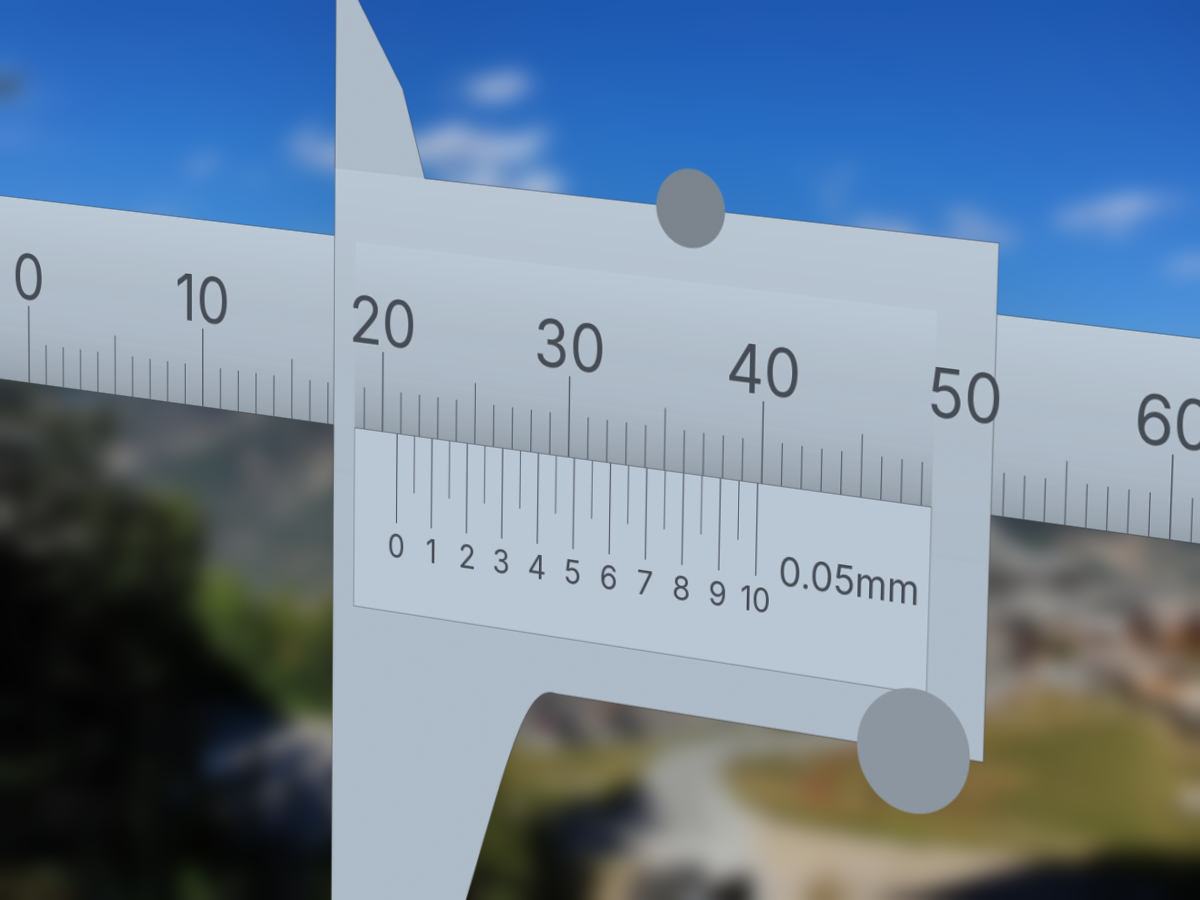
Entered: 20.8 mm
